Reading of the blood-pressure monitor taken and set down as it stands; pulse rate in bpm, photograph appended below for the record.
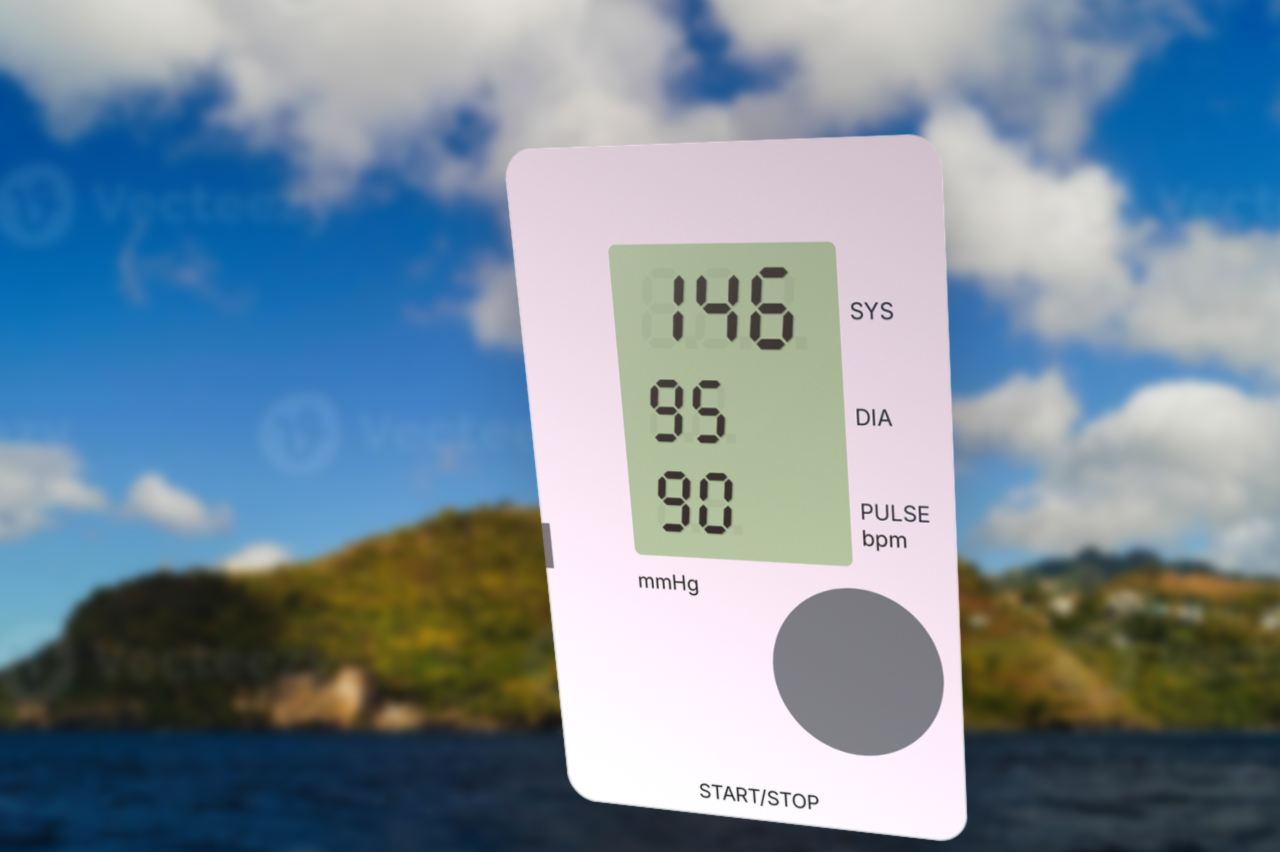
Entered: 90 bpm
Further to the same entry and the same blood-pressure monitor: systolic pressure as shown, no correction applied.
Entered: 146 mmHg
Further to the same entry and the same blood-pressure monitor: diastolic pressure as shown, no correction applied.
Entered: 95 mmHg
